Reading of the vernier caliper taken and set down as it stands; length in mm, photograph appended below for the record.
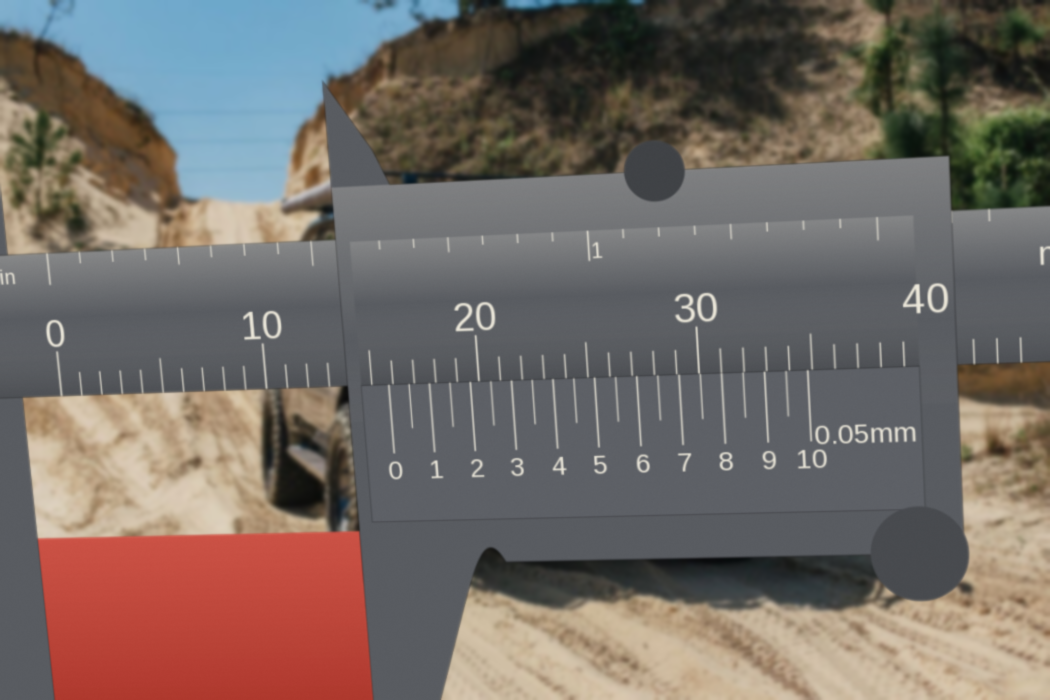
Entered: 15.8 mm
